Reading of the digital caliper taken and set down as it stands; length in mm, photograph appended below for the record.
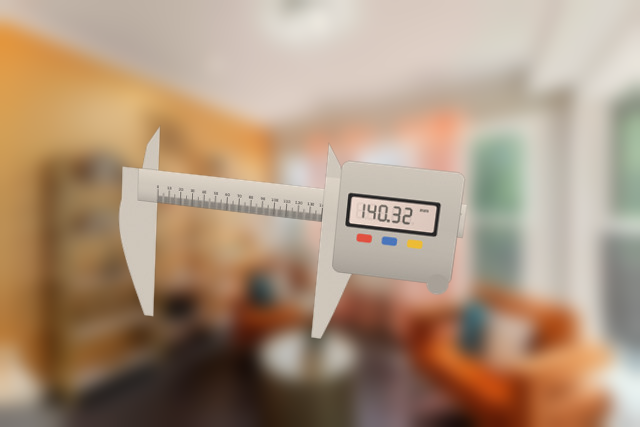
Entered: 140.32 mm
